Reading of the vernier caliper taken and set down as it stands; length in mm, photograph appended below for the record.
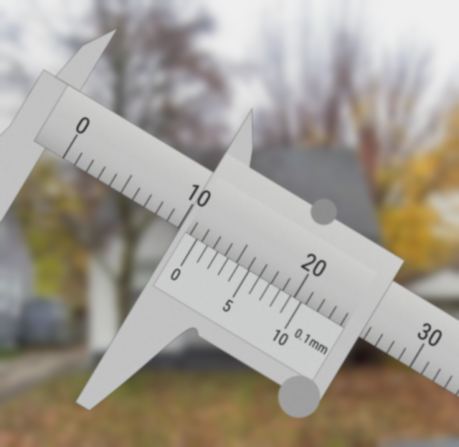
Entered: 11.6 mm
